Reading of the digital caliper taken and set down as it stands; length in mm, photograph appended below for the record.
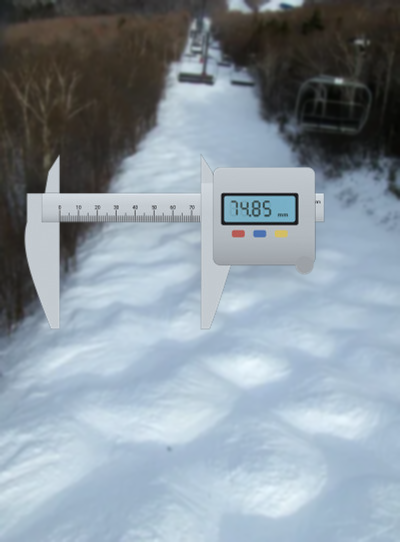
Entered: 74.85 mm
